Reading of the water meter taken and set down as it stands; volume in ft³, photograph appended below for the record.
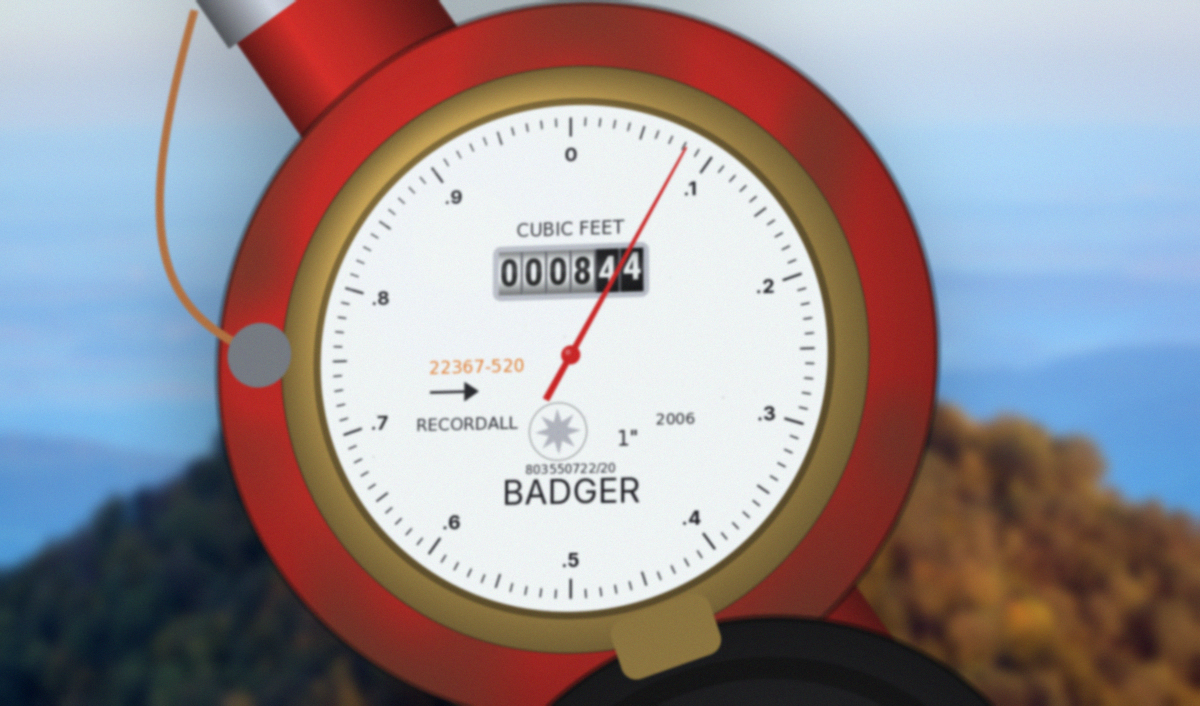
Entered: 844.08 ft³
